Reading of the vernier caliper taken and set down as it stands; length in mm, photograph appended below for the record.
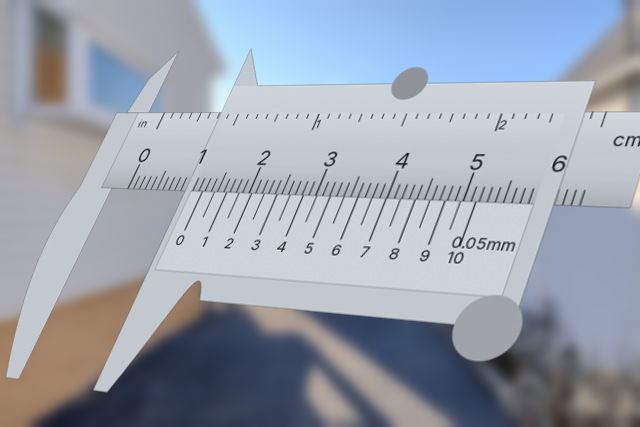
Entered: 12.6 mm
